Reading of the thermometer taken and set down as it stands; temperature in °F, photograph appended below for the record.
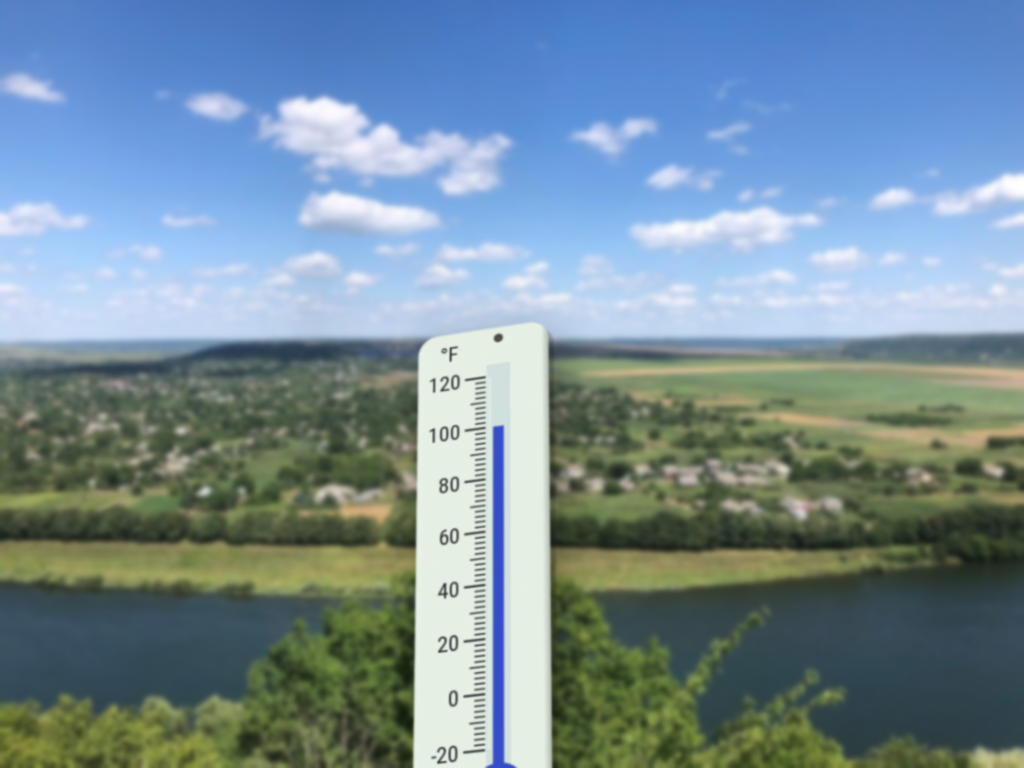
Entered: 100 °F
